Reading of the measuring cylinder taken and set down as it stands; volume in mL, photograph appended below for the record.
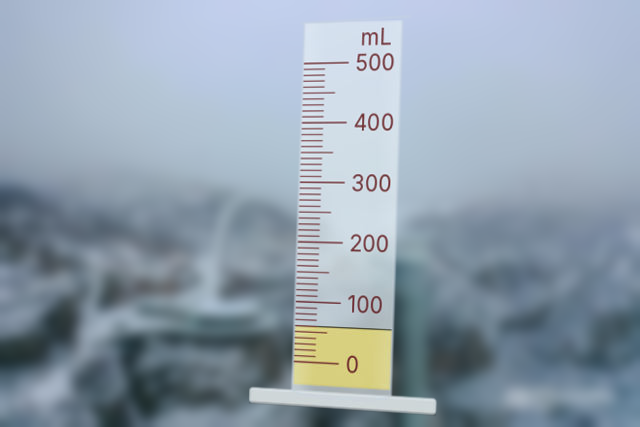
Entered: 60 mL
